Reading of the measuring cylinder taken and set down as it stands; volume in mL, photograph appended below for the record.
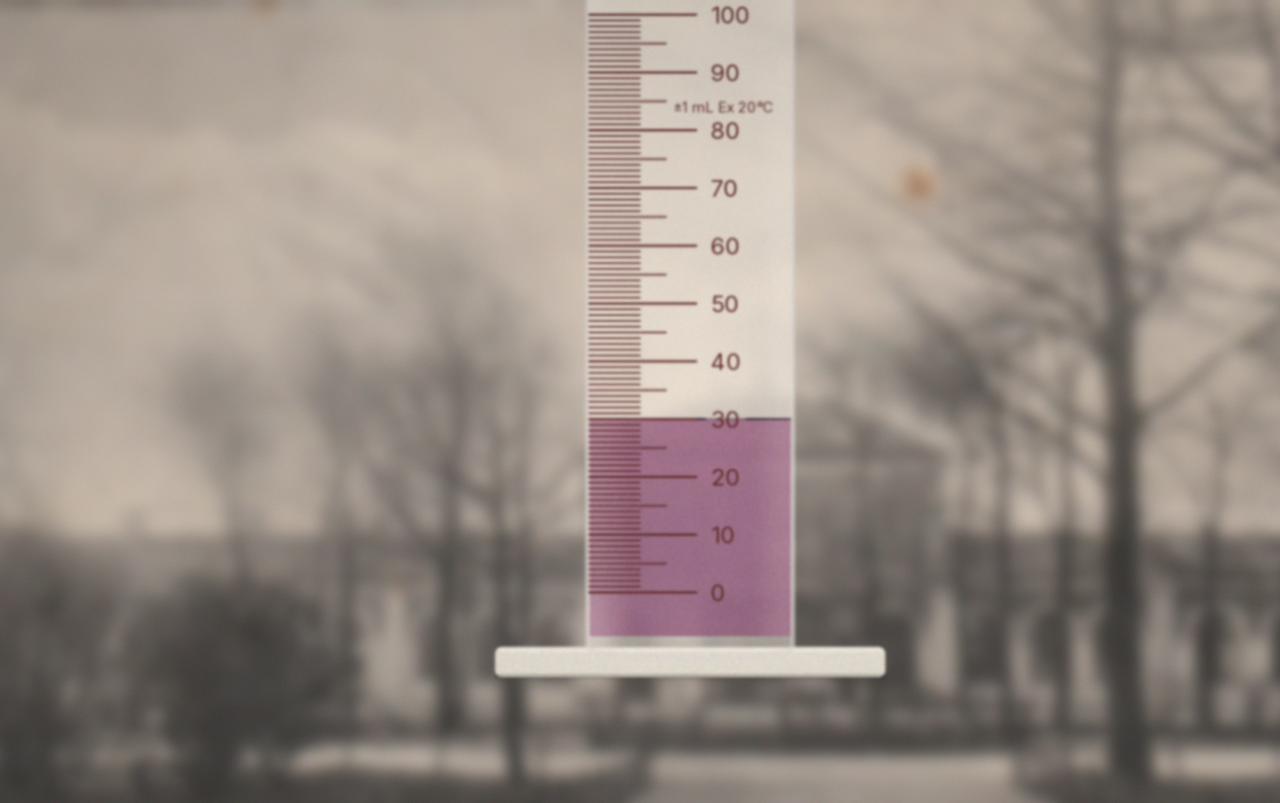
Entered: 30 mL
